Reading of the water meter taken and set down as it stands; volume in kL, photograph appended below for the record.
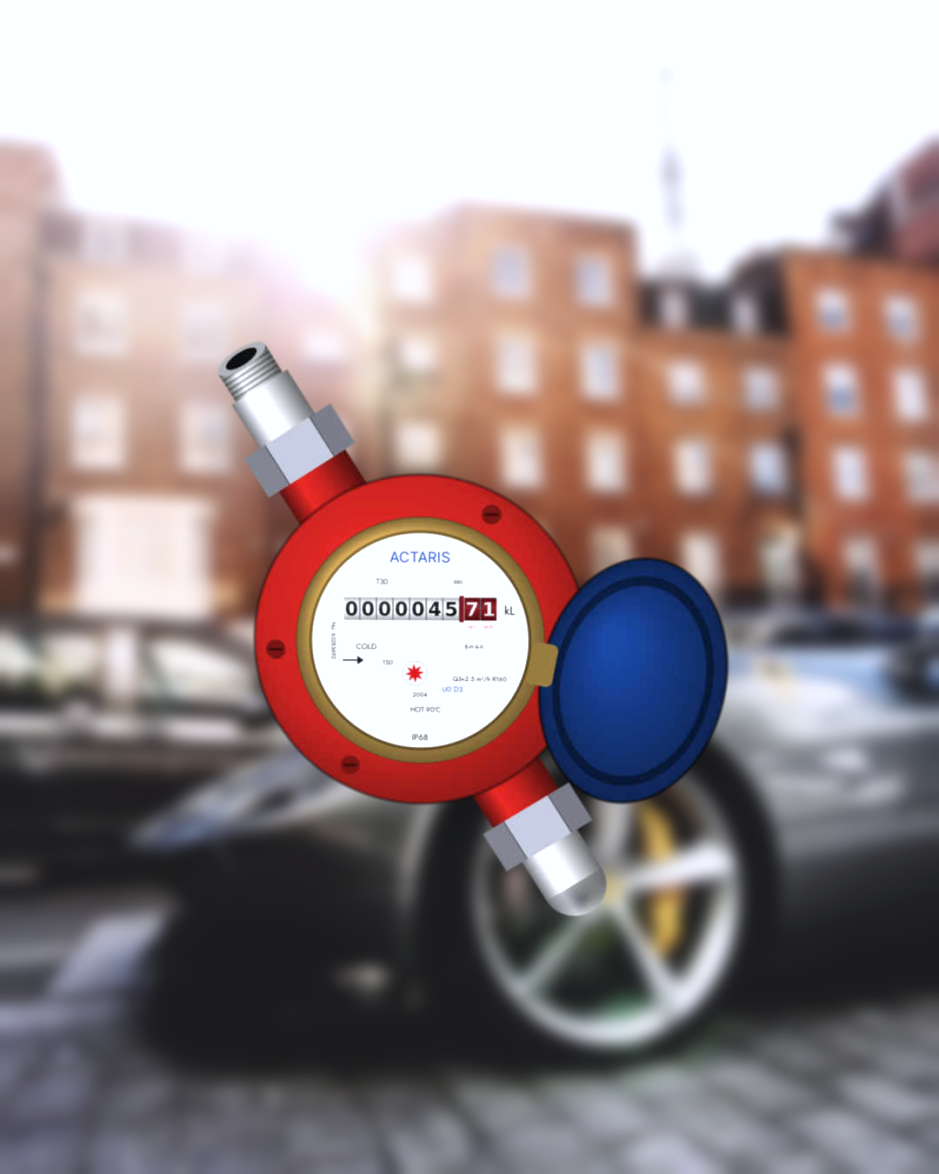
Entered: 45.71 kL
